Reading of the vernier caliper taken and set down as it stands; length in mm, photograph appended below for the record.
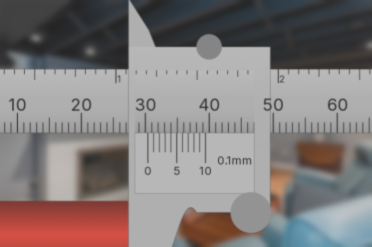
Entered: 30.4 mm
